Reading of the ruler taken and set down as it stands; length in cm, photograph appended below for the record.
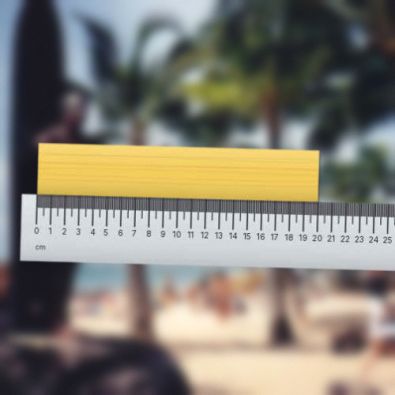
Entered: 20 cm
